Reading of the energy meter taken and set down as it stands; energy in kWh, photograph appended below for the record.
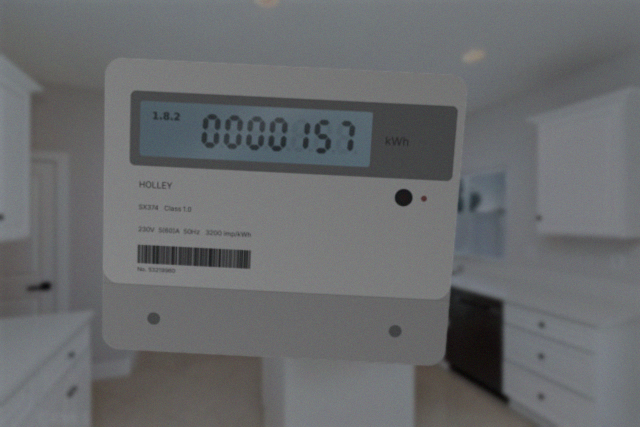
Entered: 157 kWh
